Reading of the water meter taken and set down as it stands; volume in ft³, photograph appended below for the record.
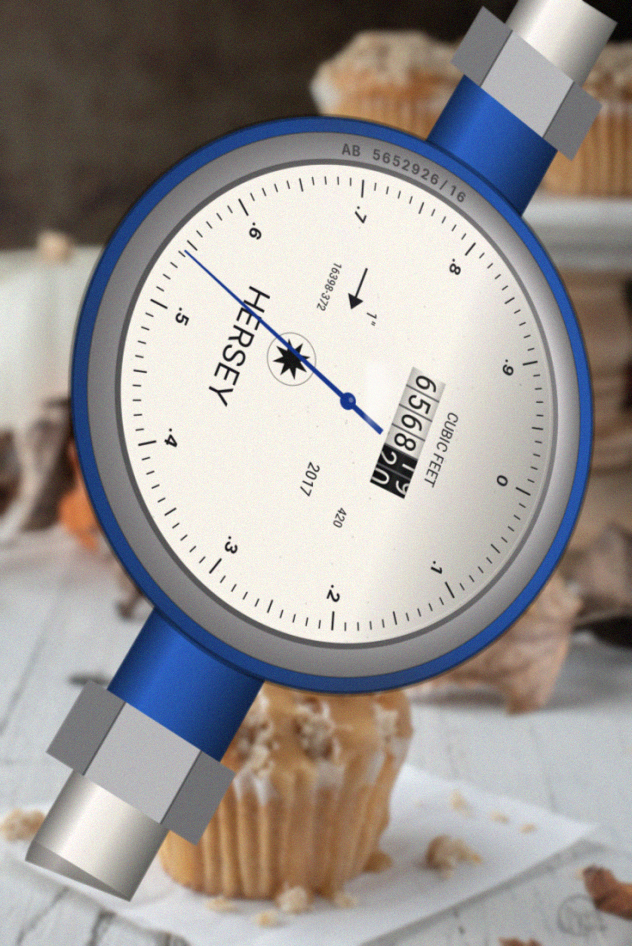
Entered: 656819.54 ft³
